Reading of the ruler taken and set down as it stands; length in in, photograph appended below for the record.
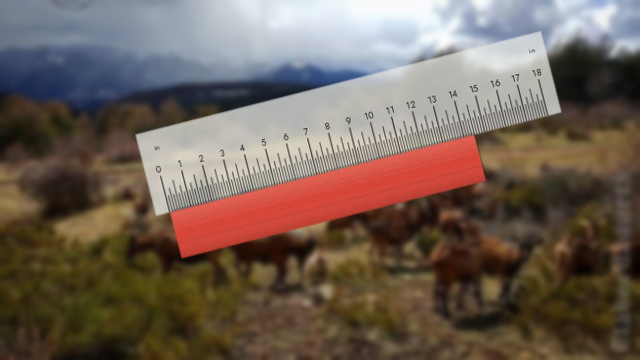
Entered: 14.5 in
